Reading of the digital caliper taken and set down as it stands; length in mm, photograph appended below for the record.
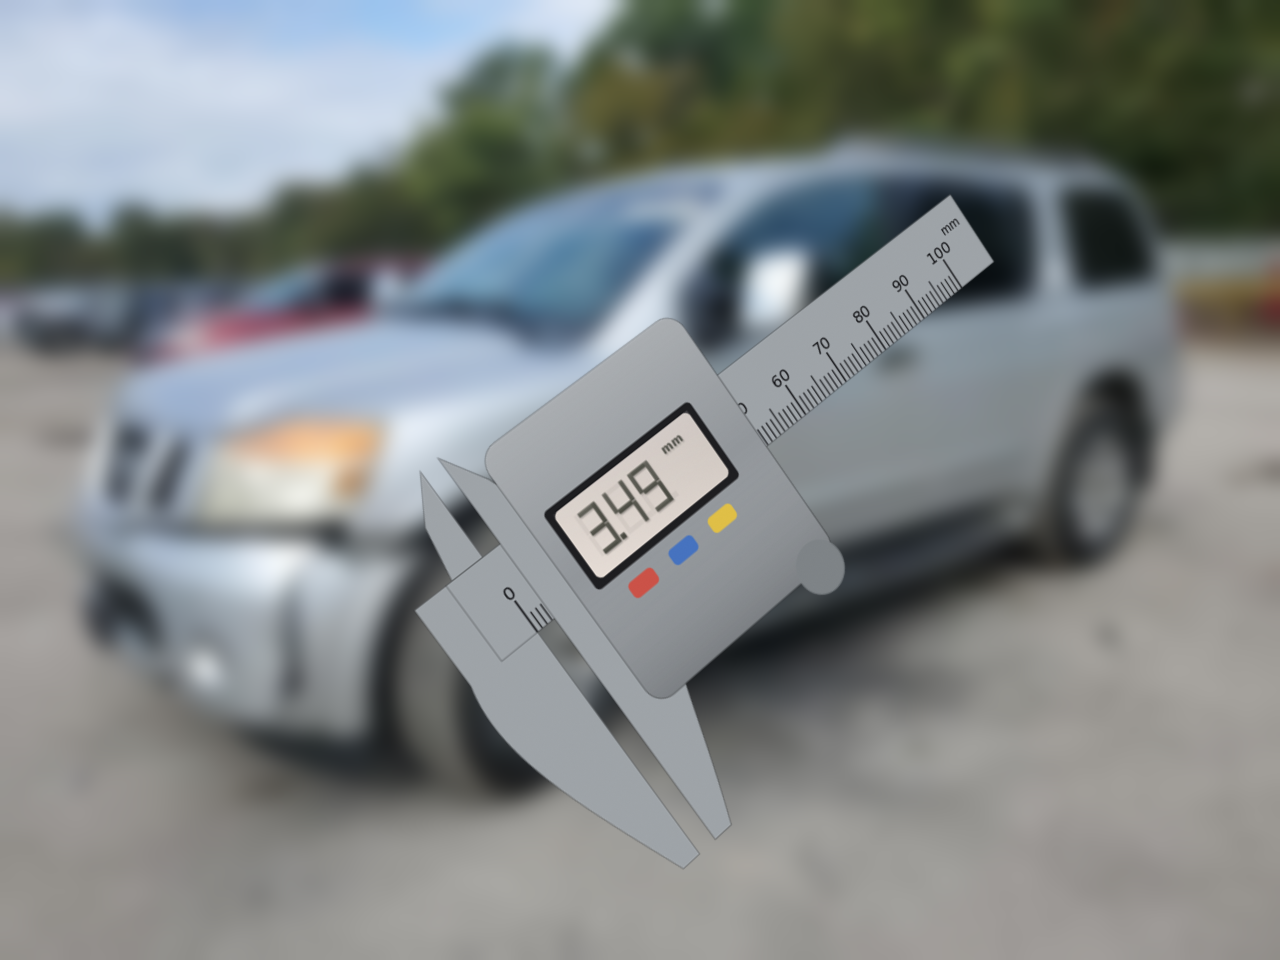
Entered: 3.49 mm
